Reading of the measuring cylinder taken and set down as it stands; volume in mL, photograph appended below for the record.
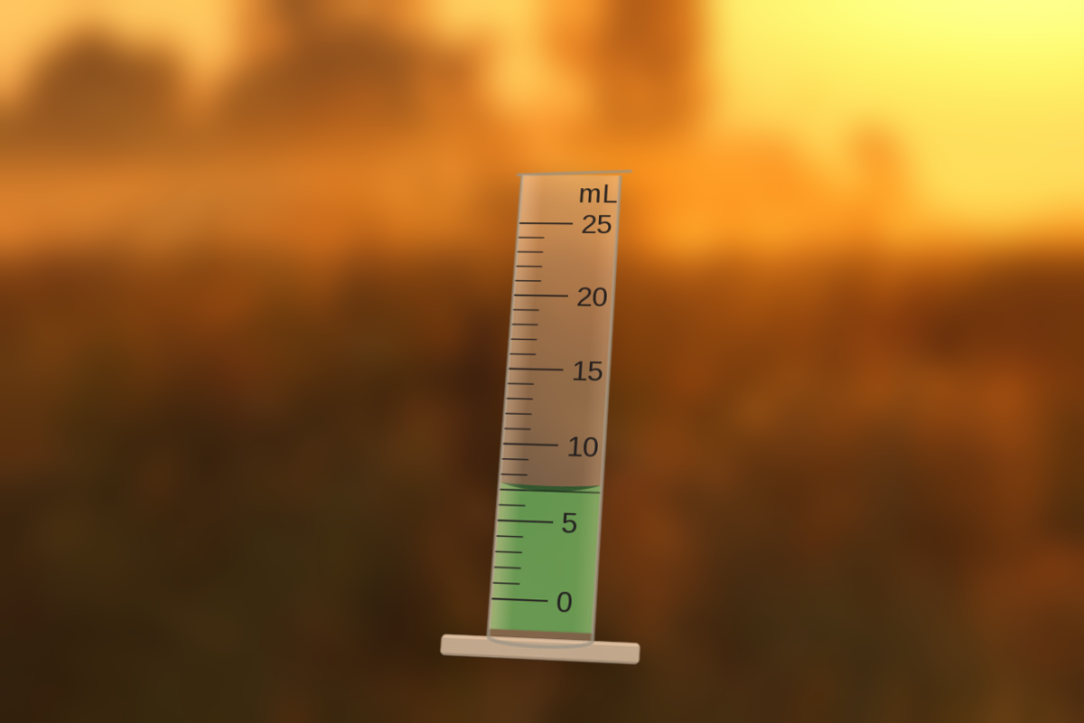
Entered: 7 mL
